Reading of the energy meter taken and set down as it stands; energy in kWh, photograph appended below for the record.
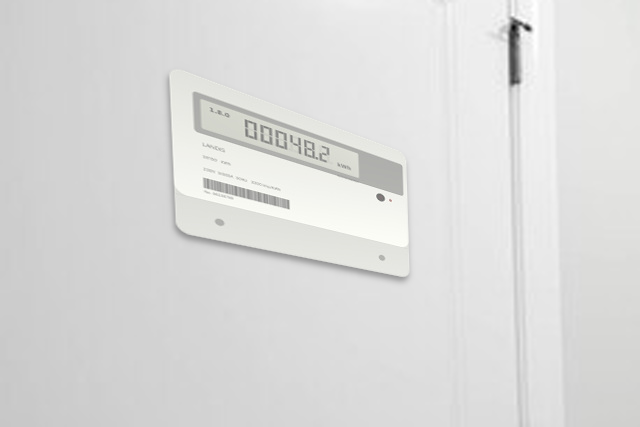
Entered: 48.2 kWh
